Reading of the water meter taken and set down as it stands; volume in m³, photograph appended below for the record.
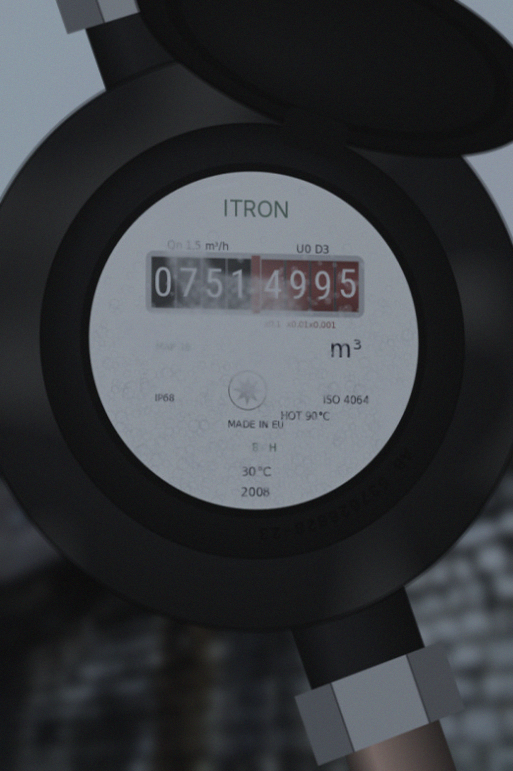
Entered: 751.4995 m³
